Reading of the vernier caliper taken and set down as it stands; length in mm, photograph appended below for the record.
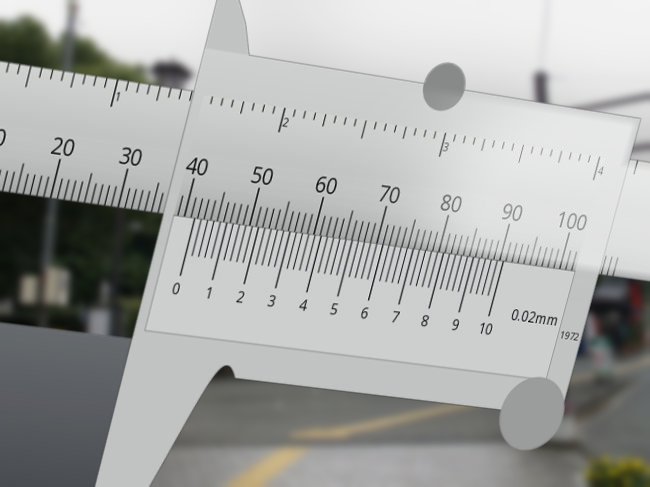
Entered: 41.6 mm
